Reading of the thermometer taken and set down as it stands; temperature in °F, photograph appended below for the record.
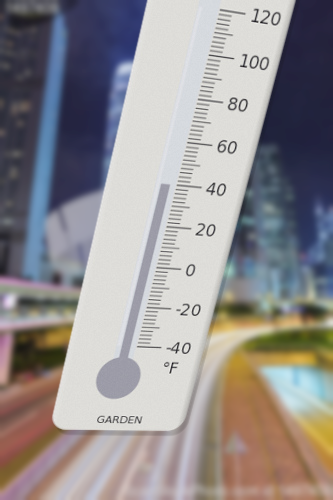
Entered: 40 °F
